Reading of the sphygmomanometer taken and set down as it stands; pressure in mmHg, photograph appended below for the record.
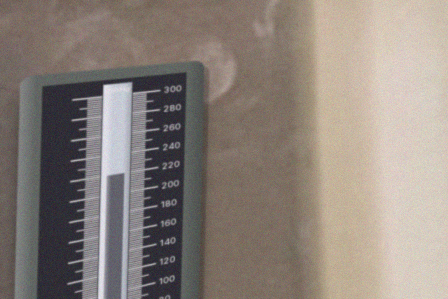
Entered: 220 mmHg
